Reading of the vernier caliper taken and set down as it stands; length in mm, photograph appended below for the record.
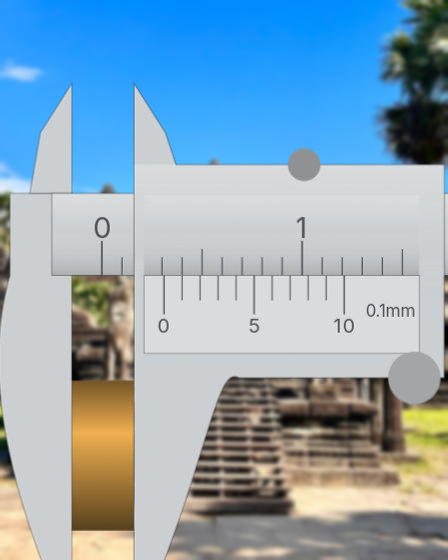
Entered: 3.1 mm
